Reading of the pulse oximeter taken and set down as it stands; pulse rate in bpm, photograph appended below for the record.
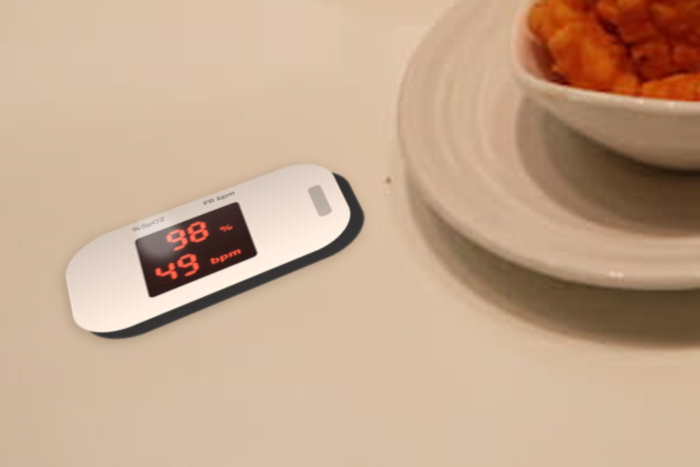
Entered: 49 bpm
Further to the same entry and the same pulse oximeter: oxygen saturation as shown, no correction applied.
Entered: 98 %
